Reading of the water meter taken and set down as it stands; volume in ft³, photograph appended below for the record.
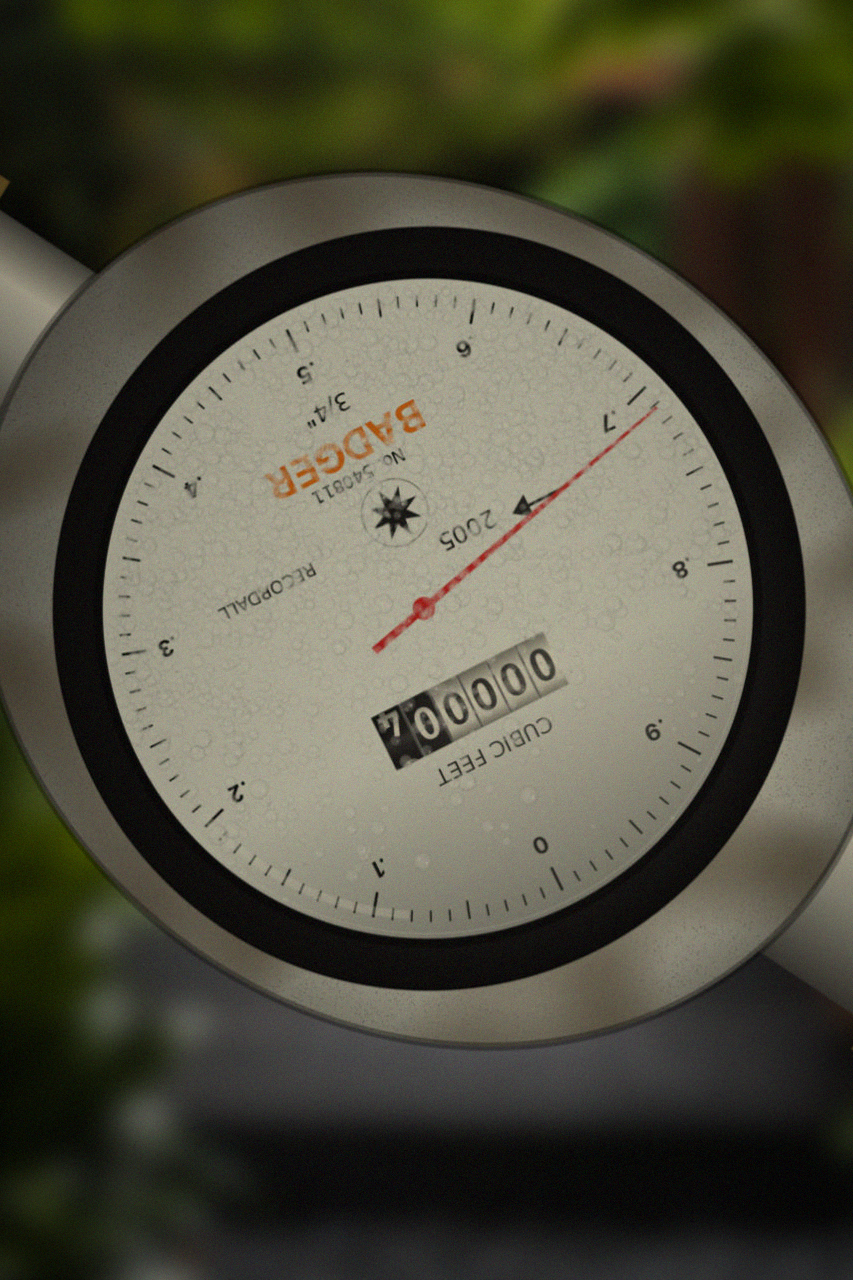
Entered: 3.71 ft³
